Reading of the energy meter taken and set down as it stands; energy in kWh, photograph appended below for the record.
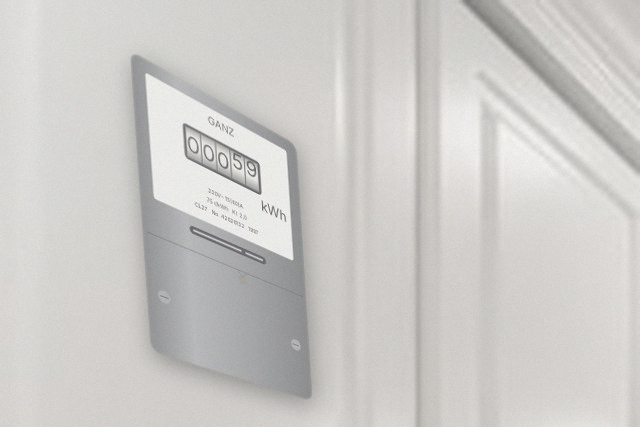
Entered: 59 kWh
